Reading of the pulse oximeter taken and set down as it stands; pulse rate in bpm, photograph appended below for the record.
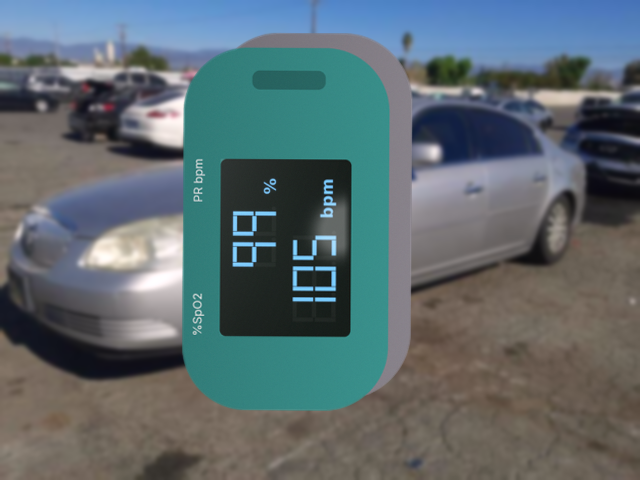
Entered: 105 bpm
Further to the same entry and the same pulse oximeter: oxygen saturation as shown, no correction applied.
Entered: 99 %
